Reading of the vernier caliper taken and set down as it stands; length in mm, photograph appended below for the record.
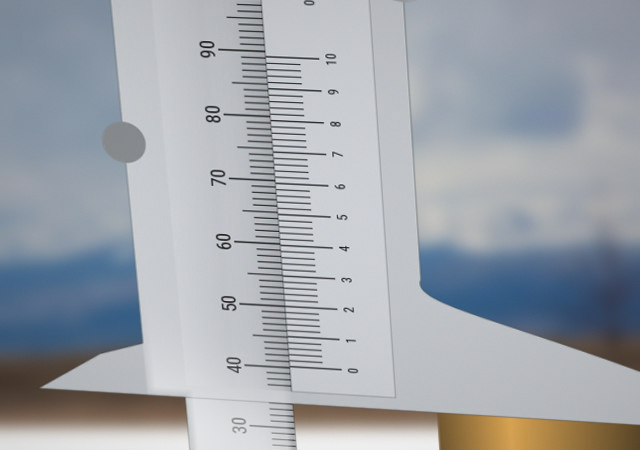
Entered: 40.2 mm
